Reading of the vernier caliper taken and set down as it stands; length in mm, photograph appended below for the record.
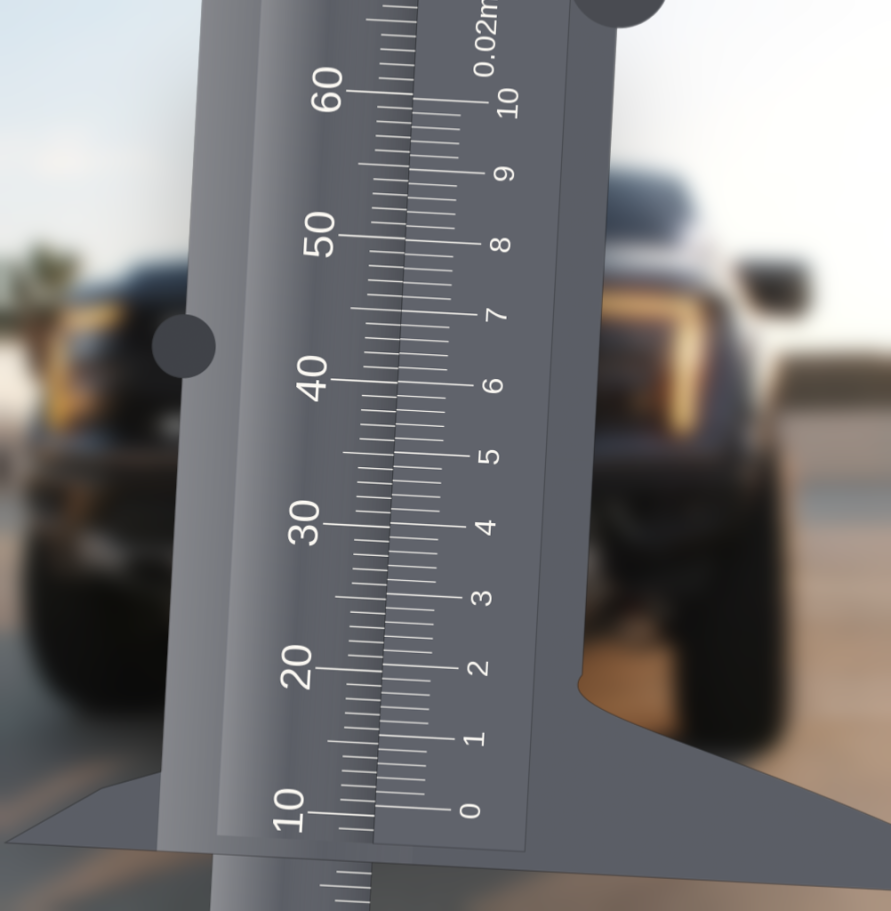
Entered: 10.7 mm
